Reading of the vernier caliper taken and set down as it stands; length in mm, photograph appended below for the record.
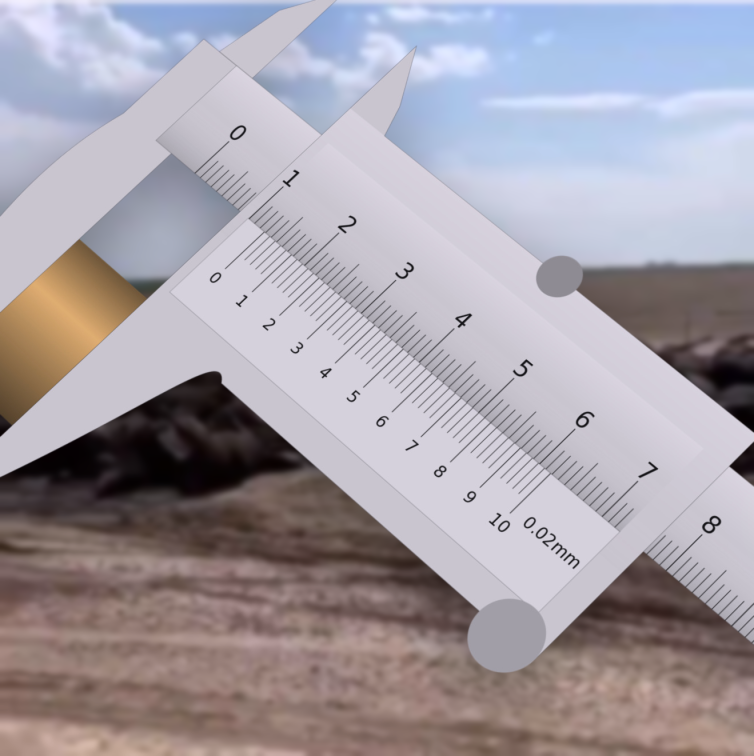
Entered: 12.8 mm
